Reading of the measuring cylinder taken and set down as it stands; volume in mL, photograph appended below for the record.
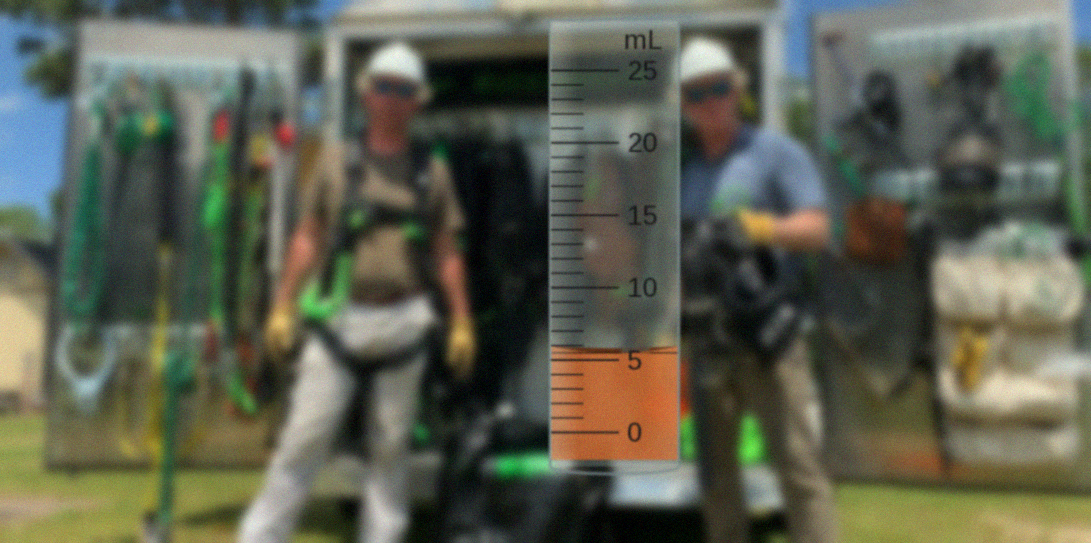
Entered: 5.5 mL
